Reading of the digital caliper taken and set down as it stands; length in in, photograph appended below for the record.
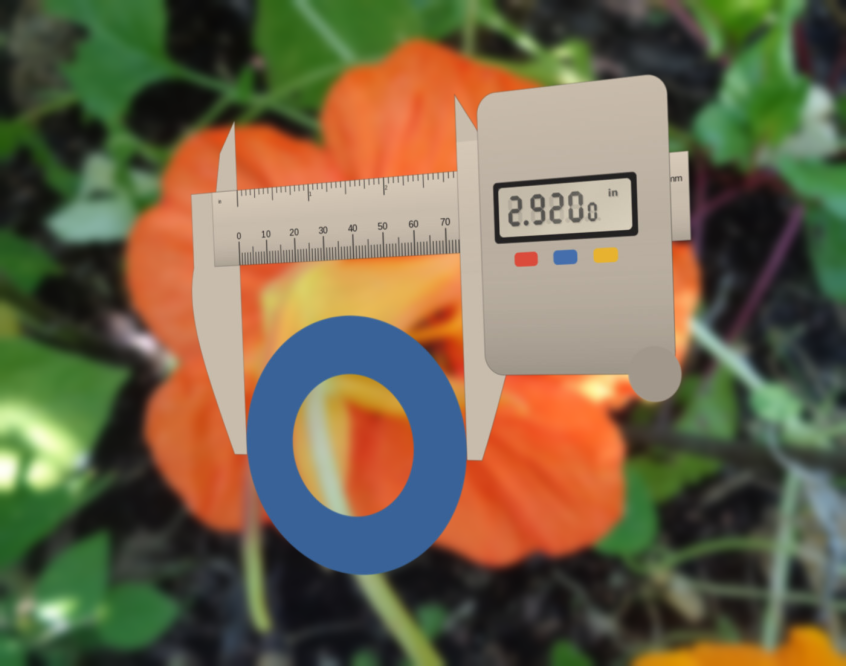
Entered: 2.9200 in
